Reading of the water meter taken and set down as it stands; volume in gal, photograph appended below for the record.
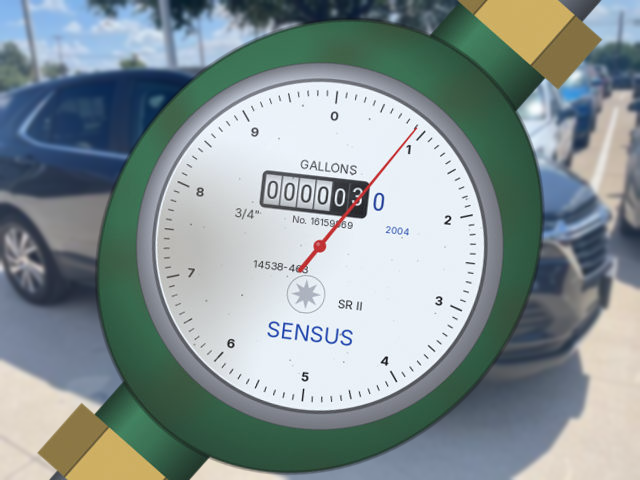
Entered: 30.9 gal
